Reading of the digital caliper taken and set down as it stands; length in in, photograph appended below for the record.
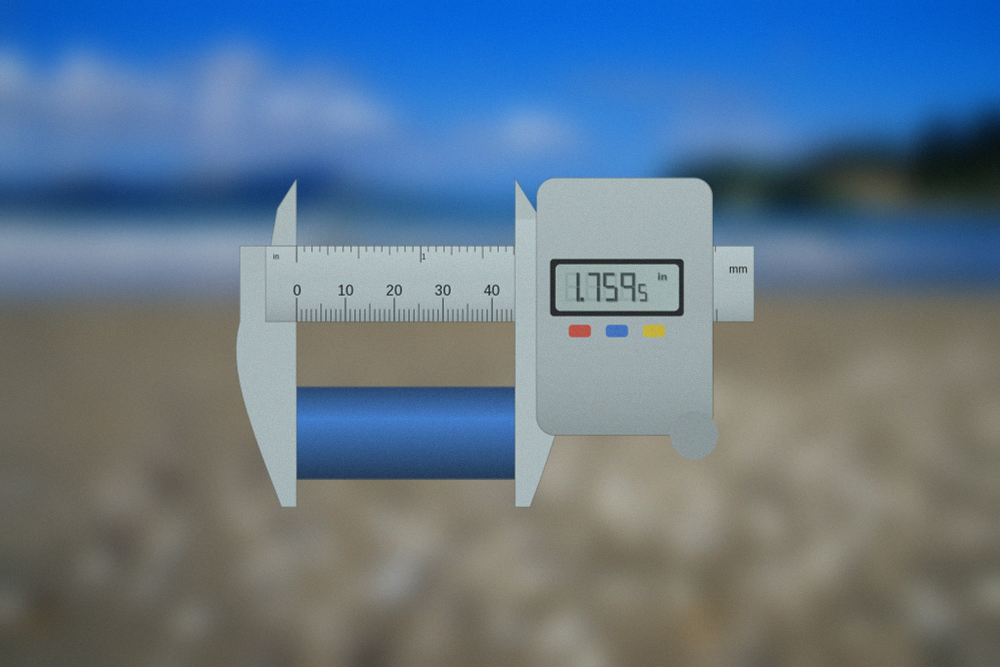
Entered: 1.7595 in
